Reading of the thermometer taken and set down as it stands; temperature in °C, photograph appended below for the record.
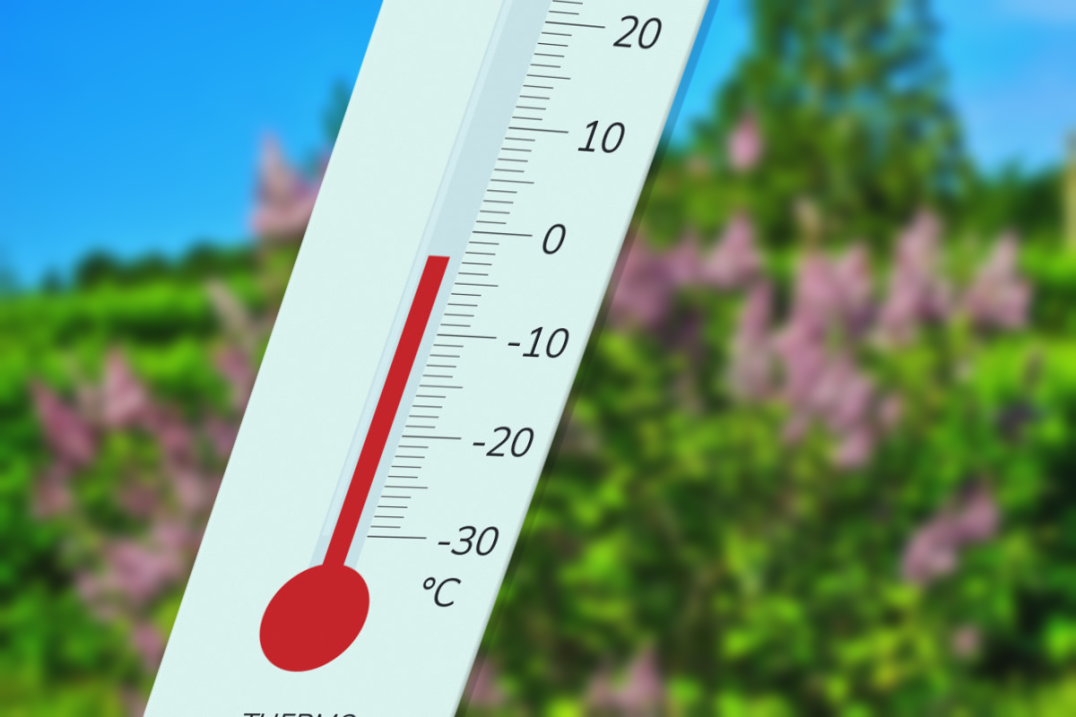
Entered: -2.5 °C
